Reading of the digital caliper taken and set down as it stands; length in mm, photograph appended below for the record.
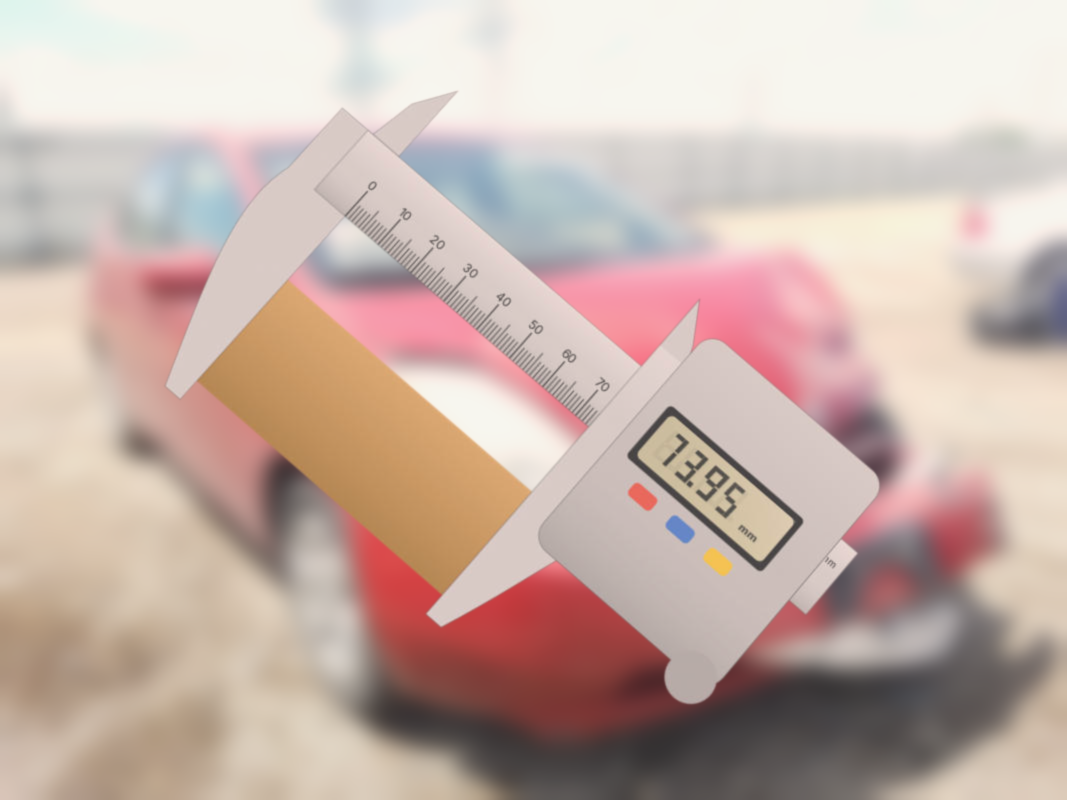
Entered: 73.95 mm
